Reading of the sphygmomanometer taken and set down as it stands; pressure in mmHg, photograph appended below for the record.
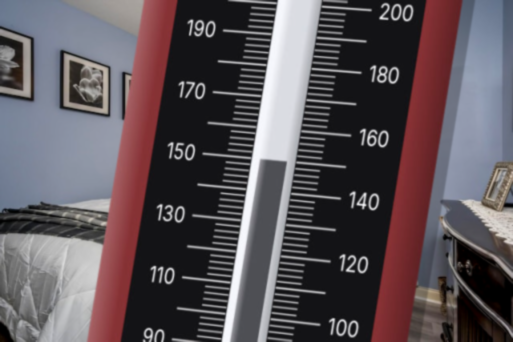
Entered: 150 mmHg
